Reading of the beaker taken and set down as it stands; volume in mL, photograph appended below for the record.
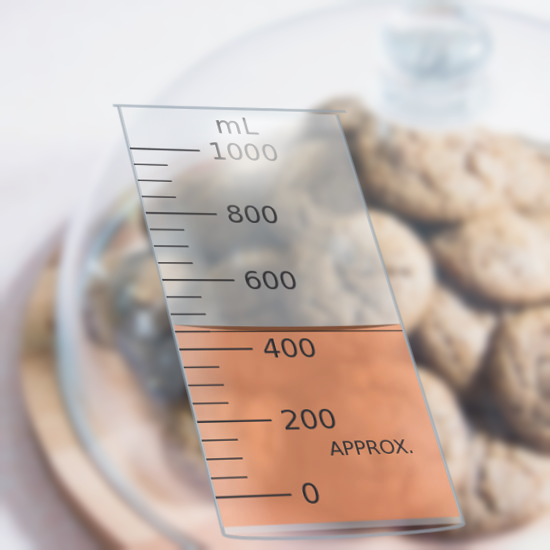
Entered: 450 mL
